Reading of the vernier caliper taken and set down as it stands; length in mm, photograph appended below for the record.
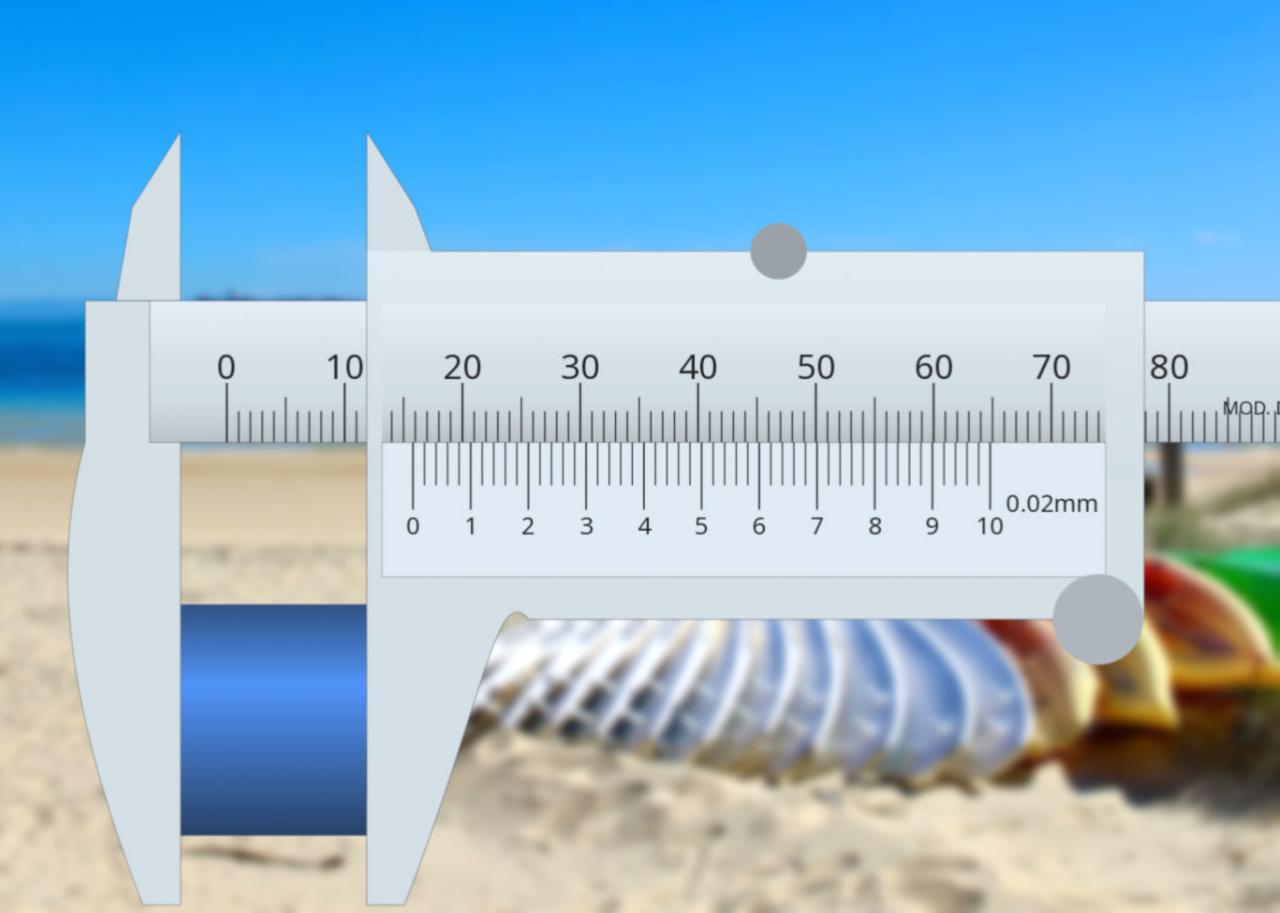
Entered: 15.8 mm
